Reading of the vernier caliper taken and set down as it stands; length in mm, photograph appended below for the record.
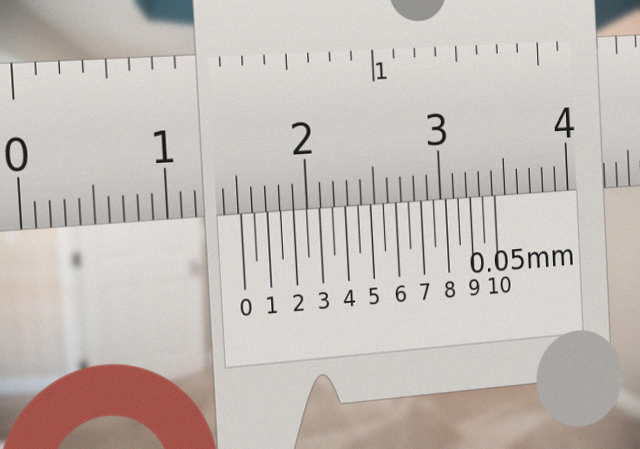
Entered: 15.2 mm
